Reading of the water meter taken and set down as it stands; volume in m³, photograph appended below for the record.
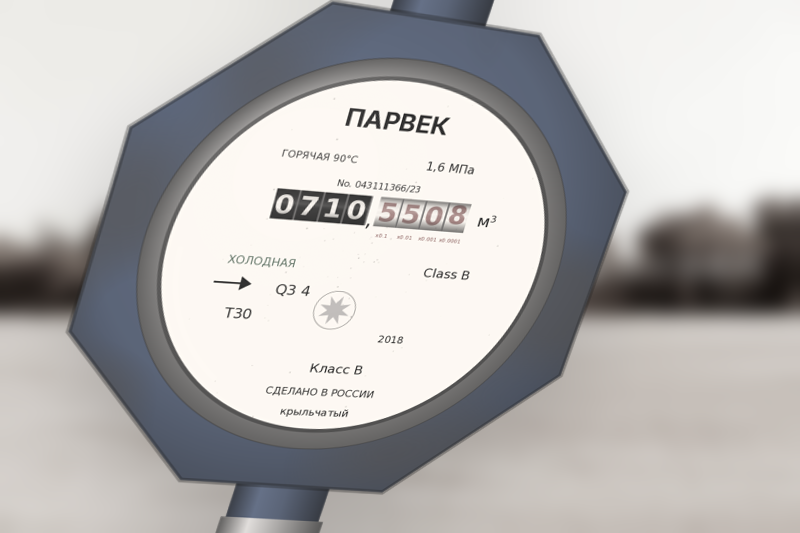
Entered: 710.5508 m³
